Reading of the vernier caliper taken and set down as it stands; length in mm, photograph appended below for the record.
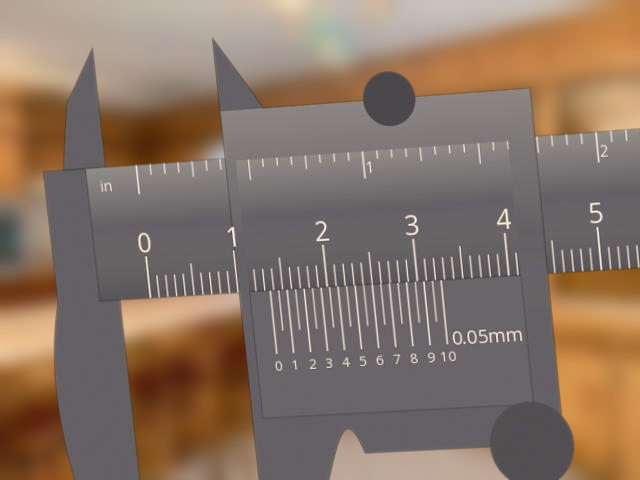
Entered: 13.6 mm
